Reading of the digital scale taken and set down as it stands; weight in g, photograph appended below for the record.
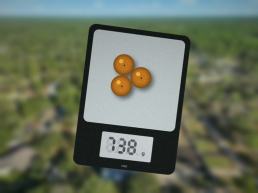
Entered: 738 g
